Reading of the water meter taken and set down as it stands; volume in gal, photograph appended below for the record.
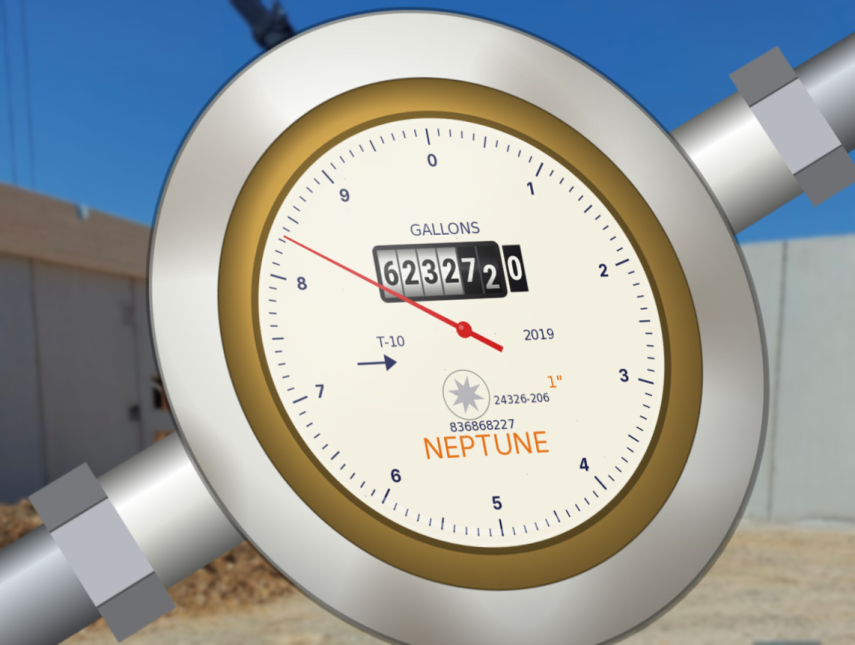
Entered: 6232718.3 gal
